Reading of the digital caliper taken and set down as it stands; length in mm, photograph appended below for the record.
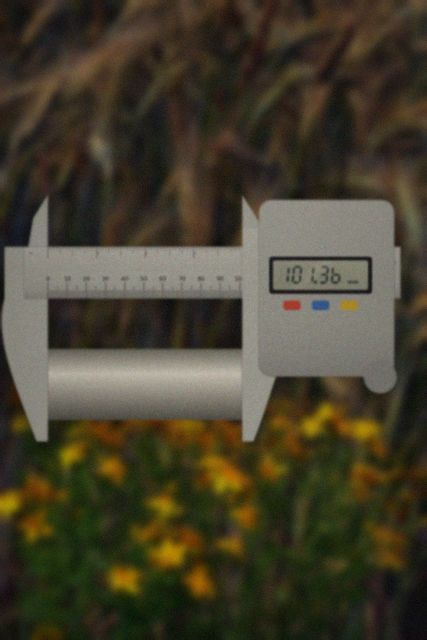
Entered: 101.36 mm
